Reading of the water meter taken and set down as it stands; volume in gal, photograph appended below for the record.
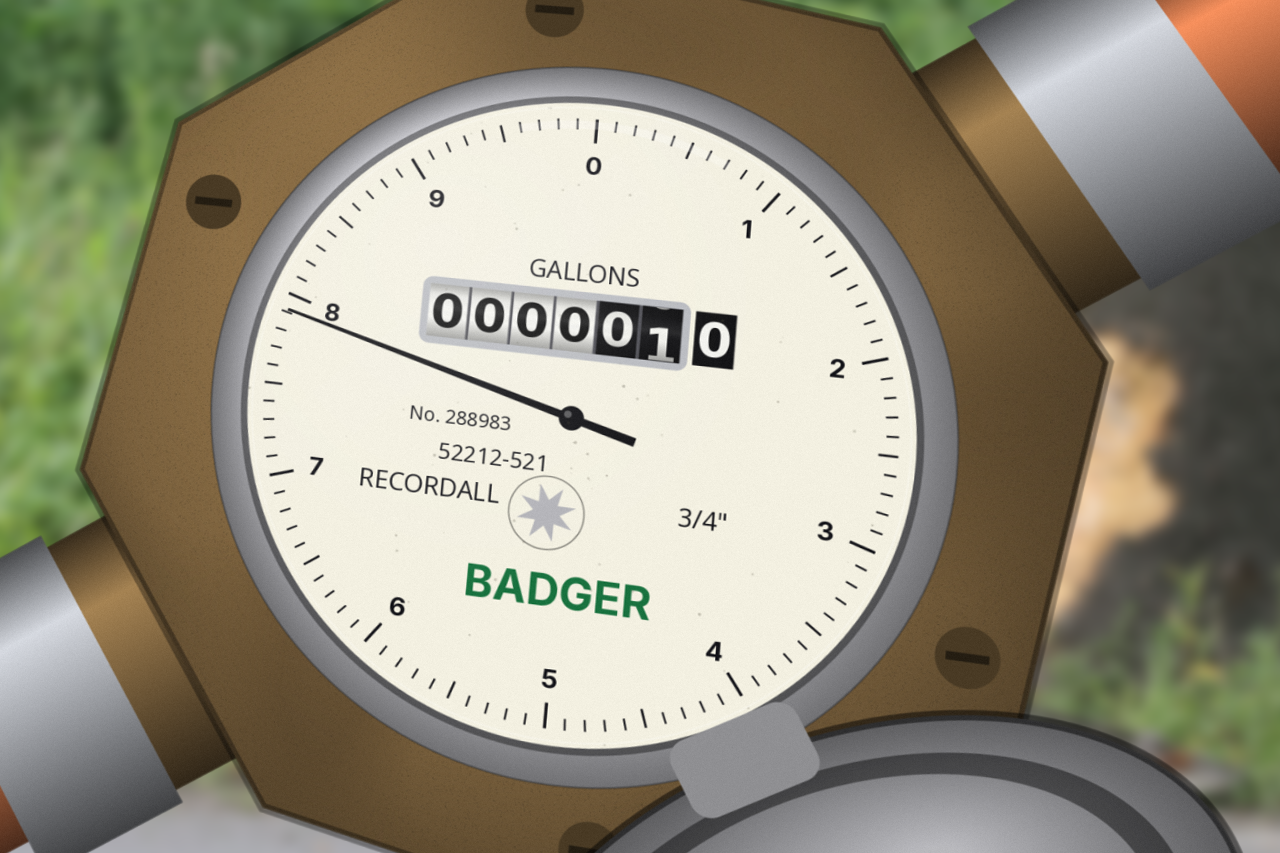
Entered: 7.9 gal
